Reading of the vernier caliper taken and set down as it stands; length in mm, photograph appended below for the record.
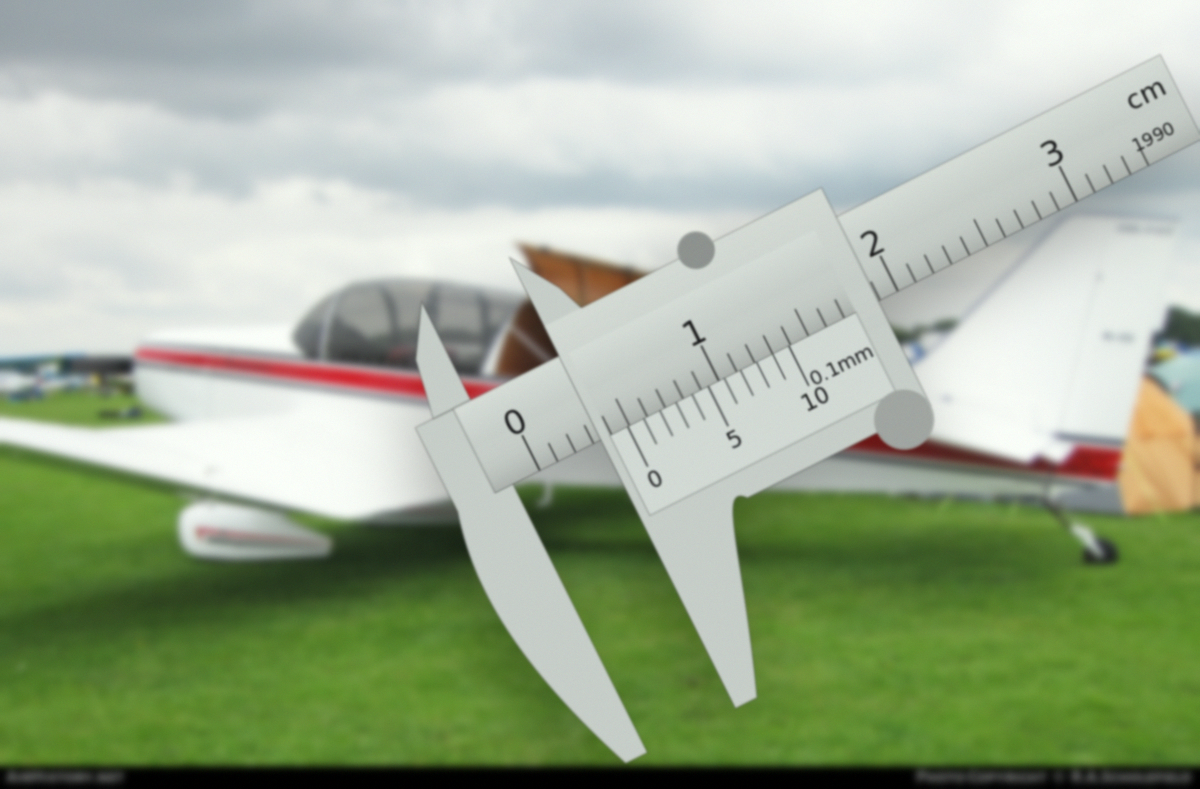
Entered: 4.9 mm
